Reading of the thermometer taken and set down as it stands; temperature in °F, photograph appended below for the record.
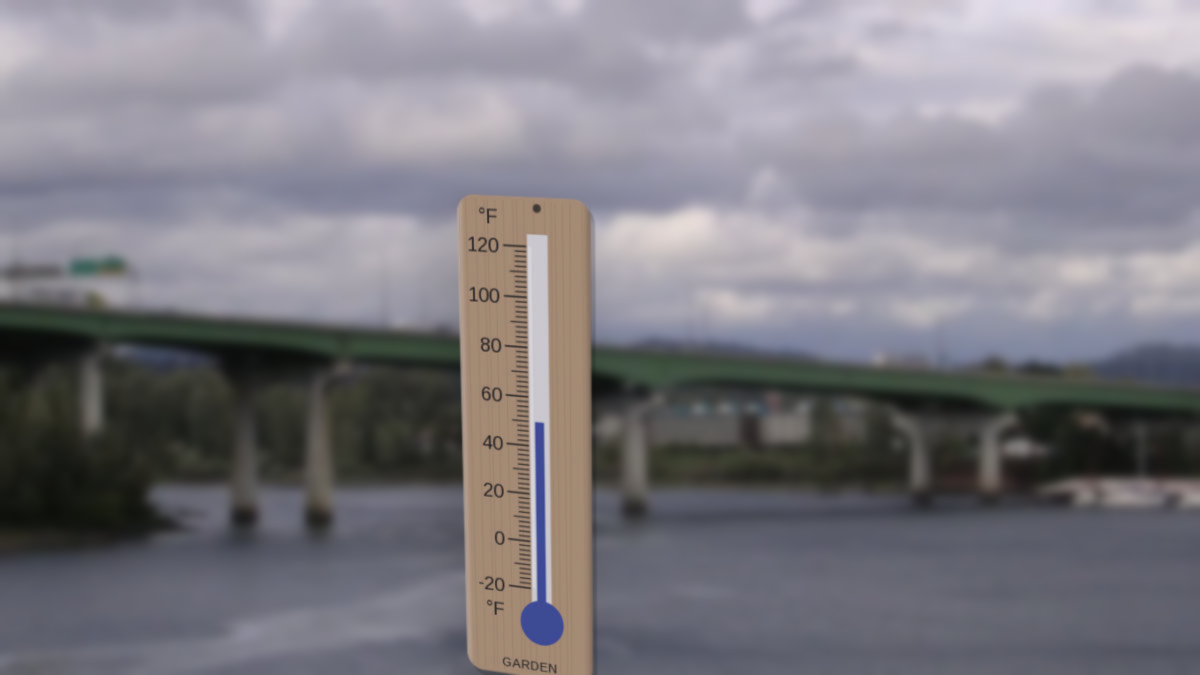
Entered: 50 °F
